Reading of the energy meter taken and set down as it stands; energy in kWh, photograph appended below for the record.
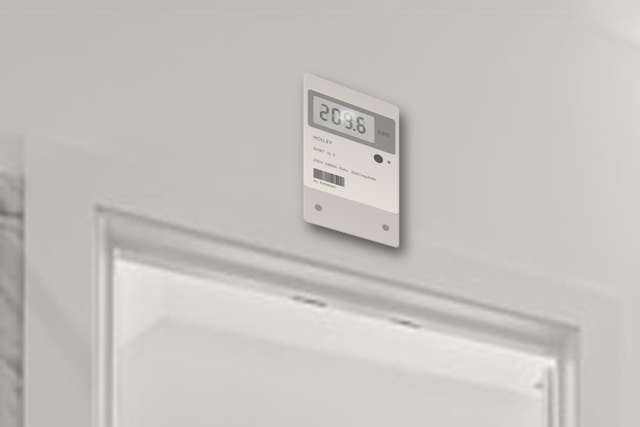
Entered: 209.6 kWh
